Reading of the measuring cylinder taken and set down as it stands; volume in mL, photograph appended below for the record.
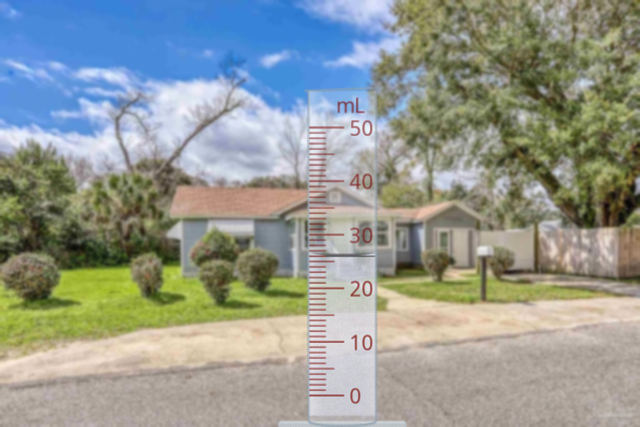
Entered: 26 mL
